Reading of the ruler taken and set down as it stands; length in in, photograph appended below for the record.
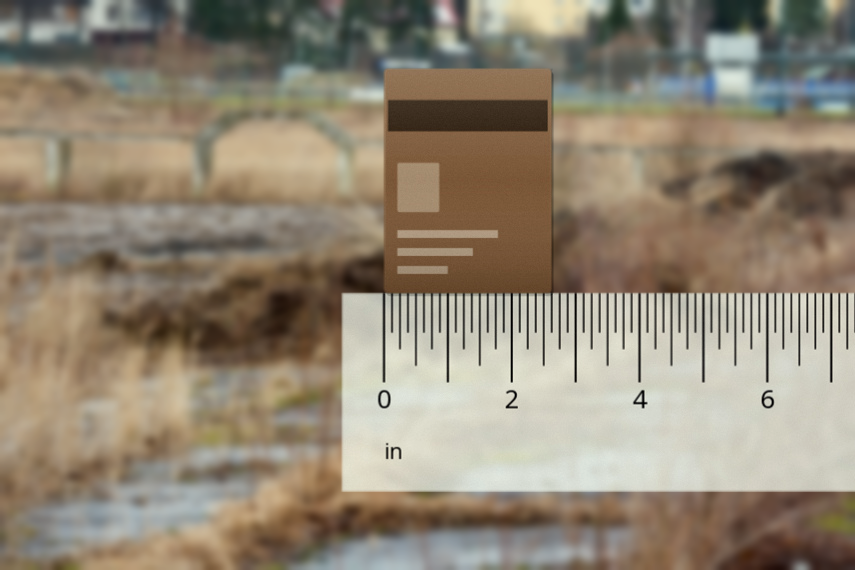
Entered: 2.625 in
